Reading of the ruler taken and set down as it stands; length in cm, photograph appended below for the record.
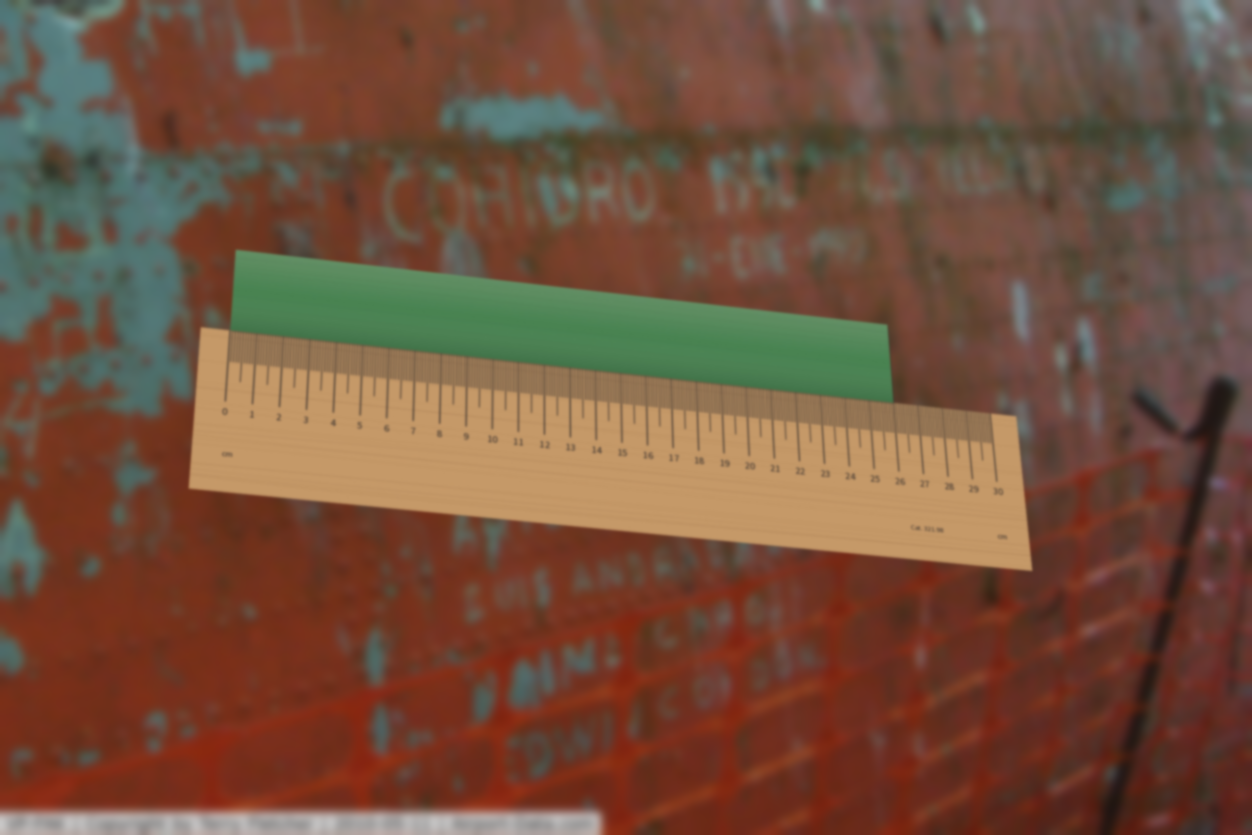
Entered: 26 cm
